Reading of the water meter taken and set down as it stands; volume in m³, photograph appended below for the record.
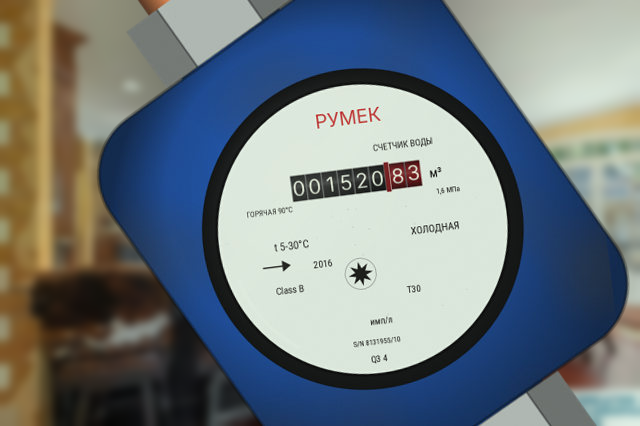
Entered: 1520.83 m³
